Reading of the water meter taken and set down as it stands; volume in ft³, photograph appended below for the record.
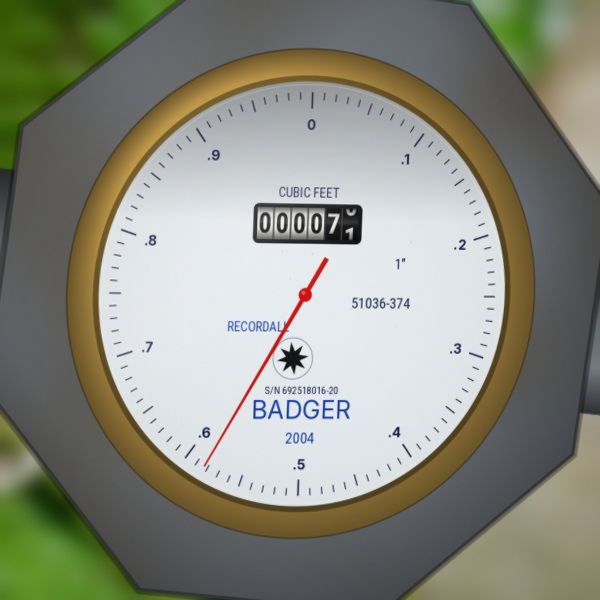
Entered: 70.58 ft³
